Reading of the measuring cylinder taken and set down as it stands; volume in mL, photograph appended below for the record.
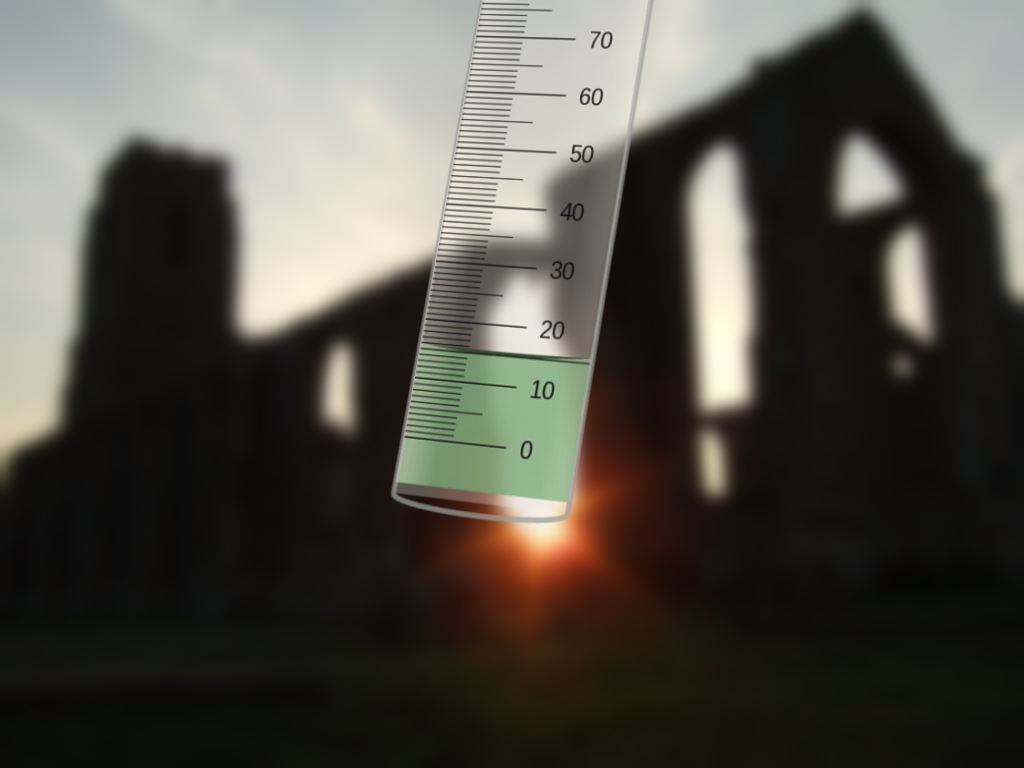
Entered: 15 mL
